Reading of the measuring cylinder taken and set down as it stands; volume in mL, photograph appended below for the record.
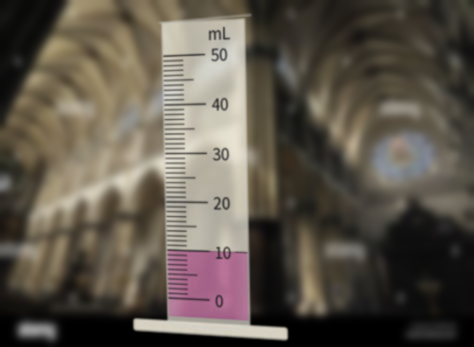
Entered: 10 mL
